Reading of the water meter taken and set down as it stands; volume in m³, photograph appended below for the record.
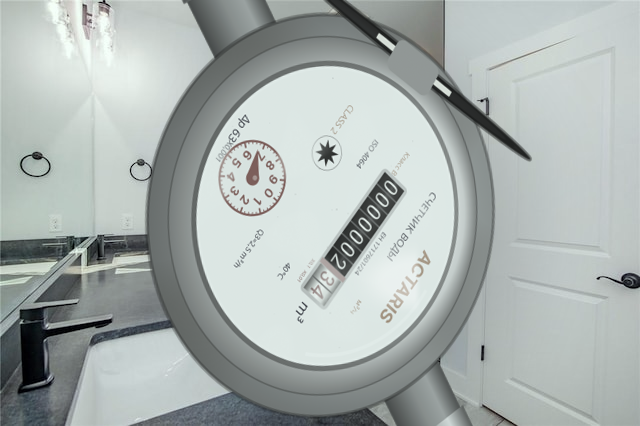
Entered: 2.346 m³
